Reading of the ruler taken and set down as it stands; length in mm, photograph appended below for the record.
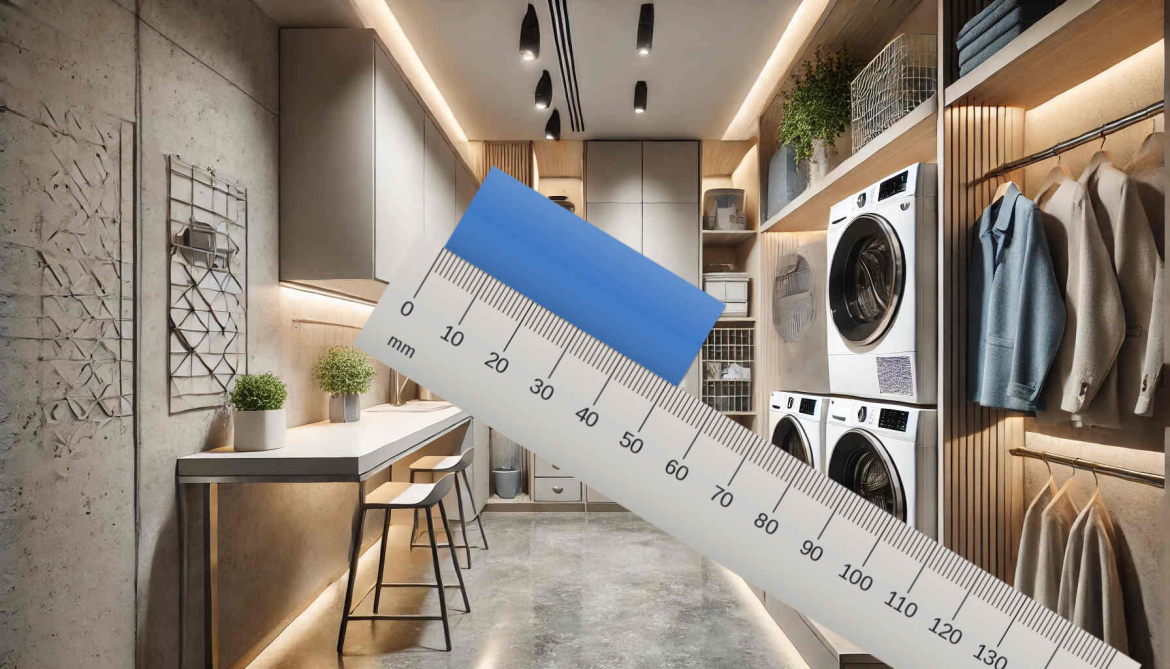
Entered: 52 mm
